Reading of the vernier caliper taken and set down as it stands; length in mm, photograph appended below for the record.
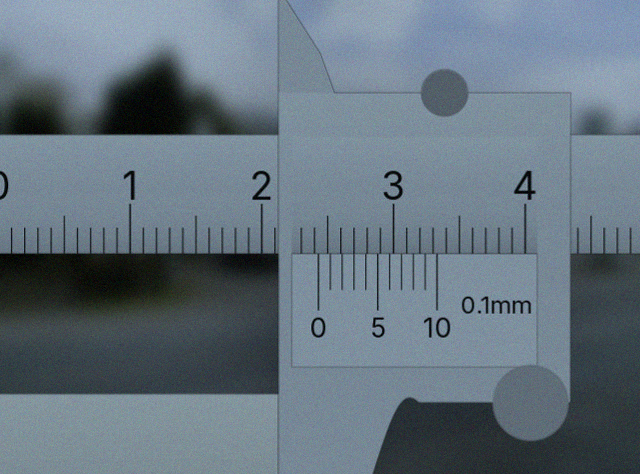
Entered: 24.3 mm
